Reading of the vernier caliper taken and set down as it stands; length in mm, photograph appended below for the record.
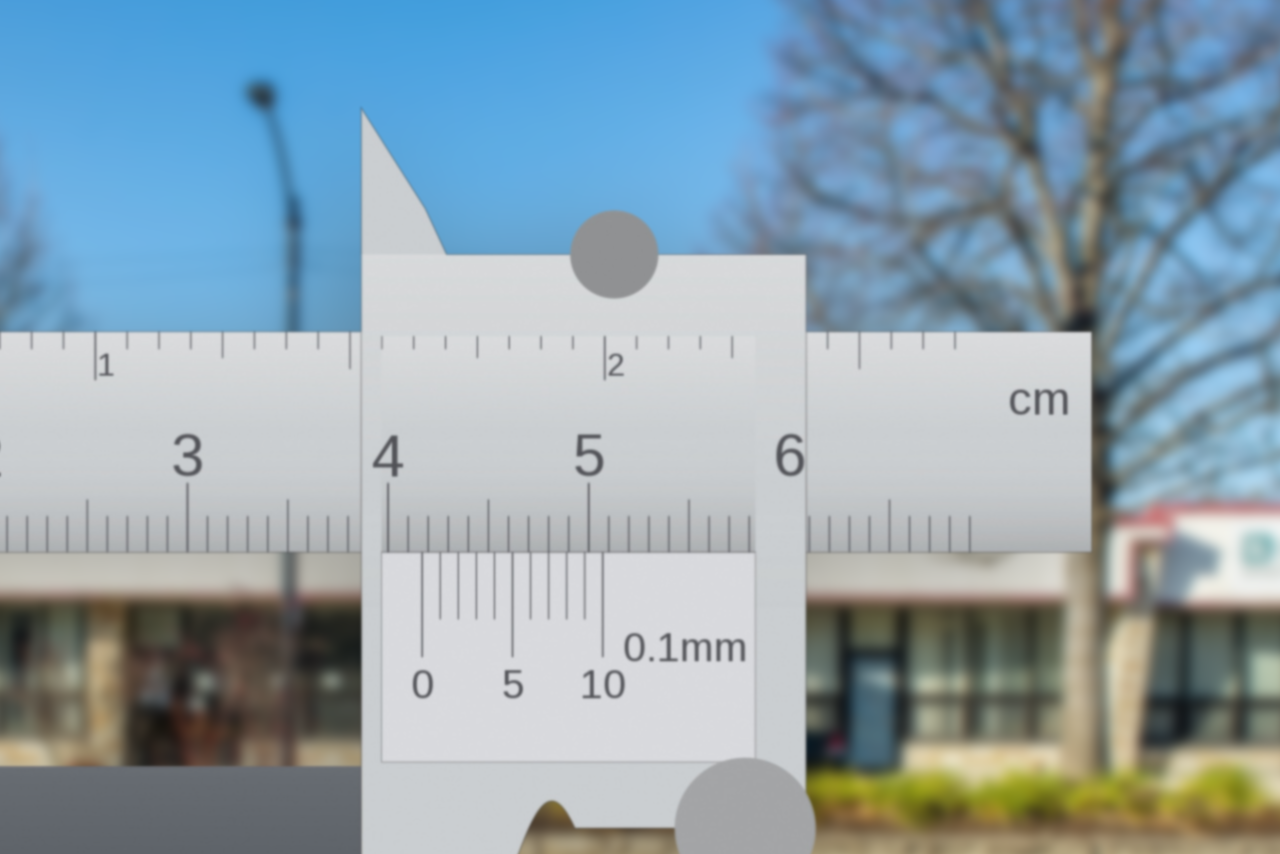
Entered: 41.7 mm
